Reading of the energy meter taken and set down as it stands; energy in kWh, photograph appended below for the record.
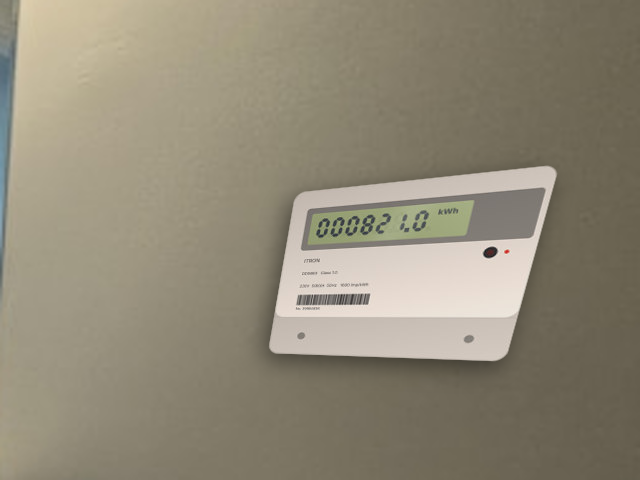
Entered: 821.0 kWh
